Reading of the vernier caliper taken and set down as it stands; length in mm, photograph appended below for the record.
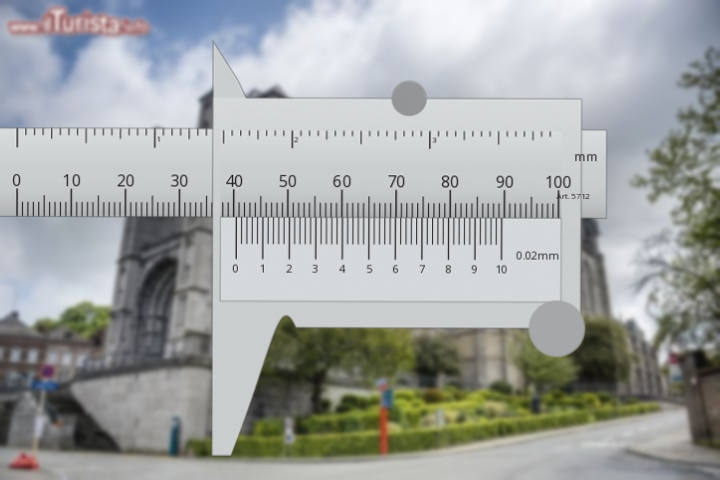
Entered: 40.5 mm
